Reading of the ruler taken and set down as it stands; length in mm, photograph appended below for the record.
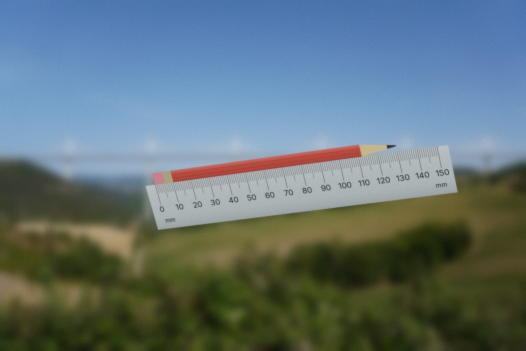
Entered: 130 mm
